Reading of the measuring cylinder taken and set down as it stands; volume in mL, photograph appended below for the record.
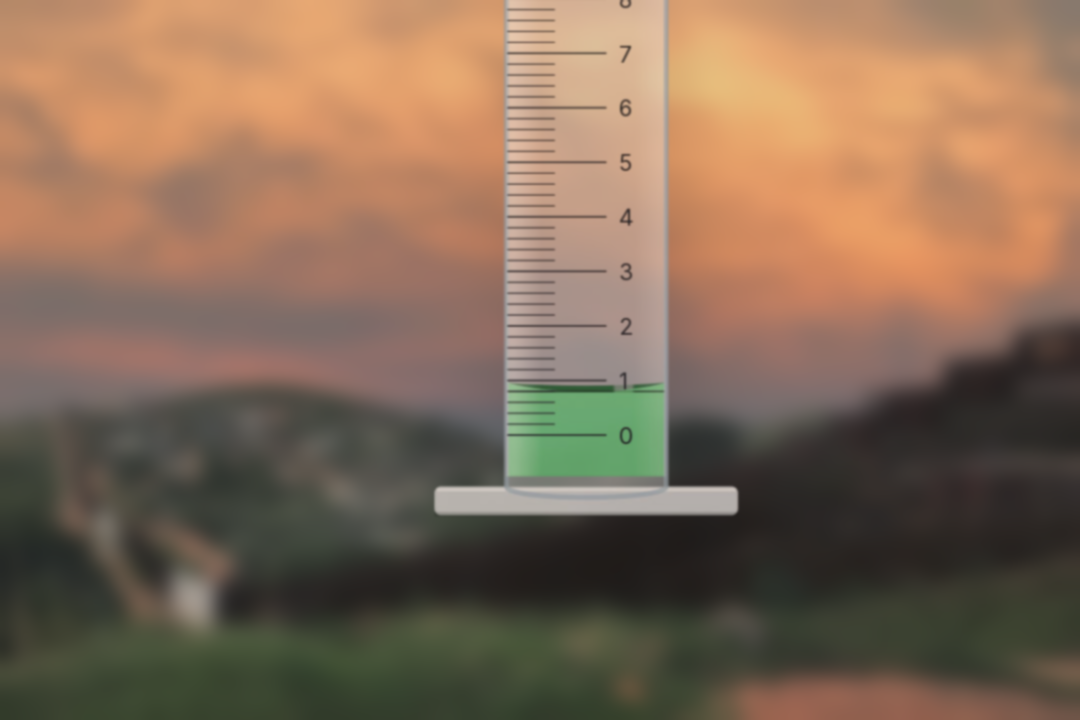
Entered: 0.8 mL
